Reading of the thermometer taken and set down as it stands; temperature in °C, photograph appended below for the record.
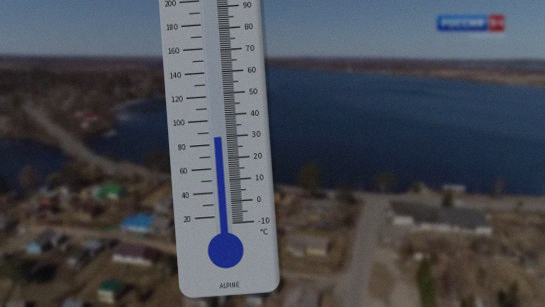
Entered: 30 °C
